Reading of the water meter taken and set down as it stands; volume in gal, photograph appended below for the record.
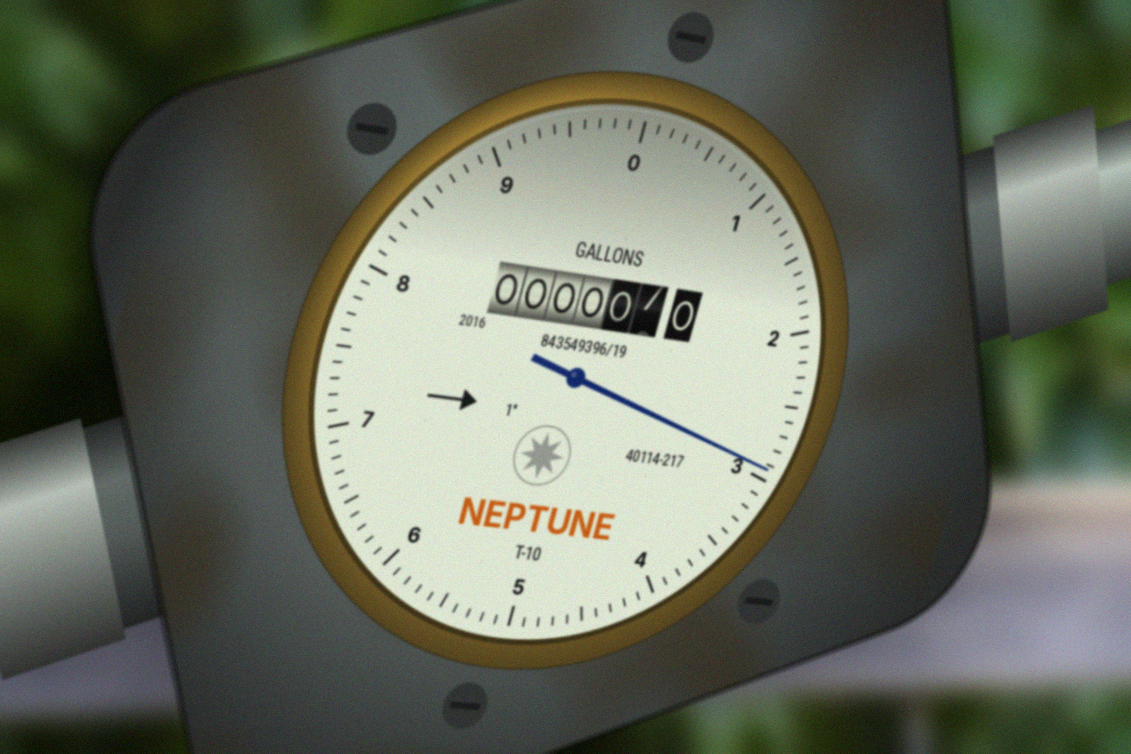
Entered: 72.9 gal
